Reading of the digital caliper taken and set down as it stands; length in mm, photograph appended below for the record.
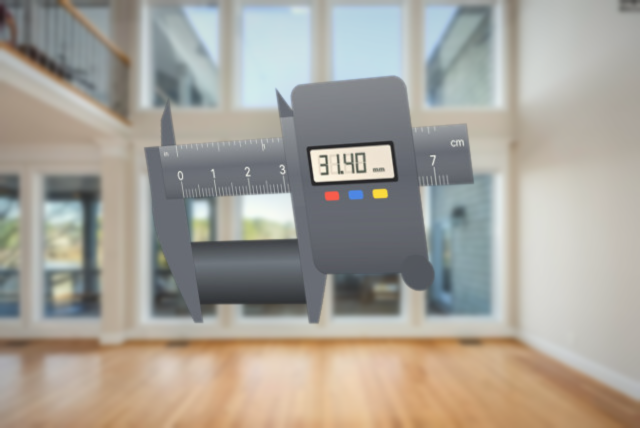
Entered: 31.40 mm
